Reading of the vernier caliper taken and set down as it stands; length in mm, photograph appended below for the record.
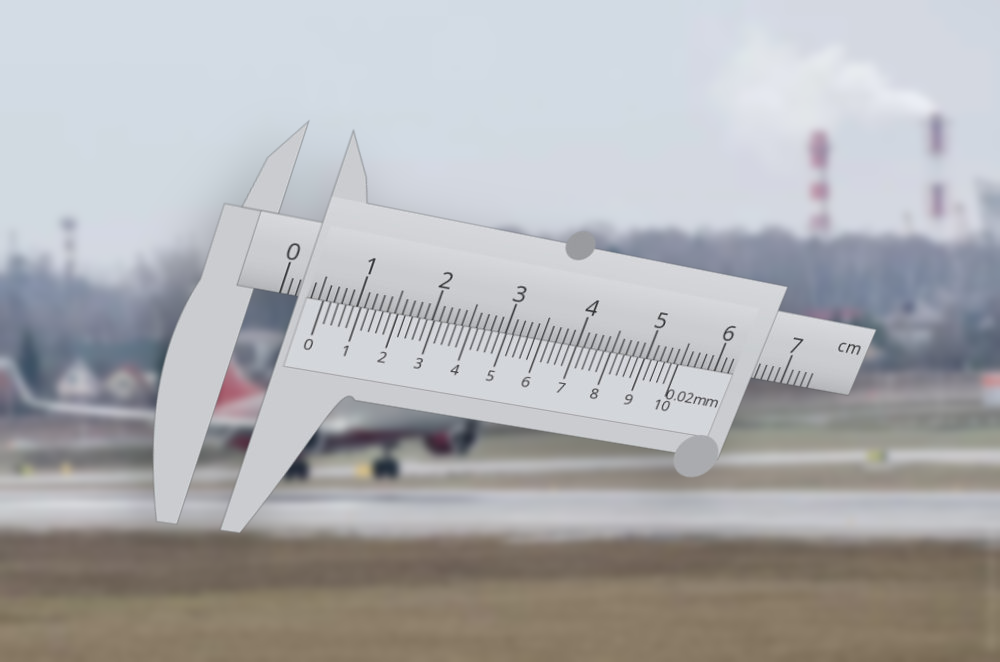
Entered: 5.6 mm
